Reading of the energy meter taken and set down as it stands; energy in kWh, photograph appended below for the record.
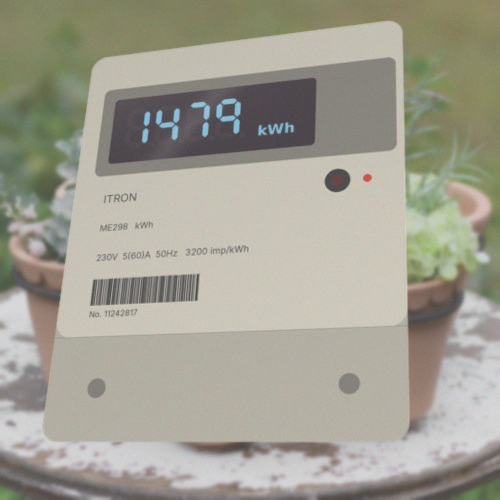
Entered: 1479 kWh
